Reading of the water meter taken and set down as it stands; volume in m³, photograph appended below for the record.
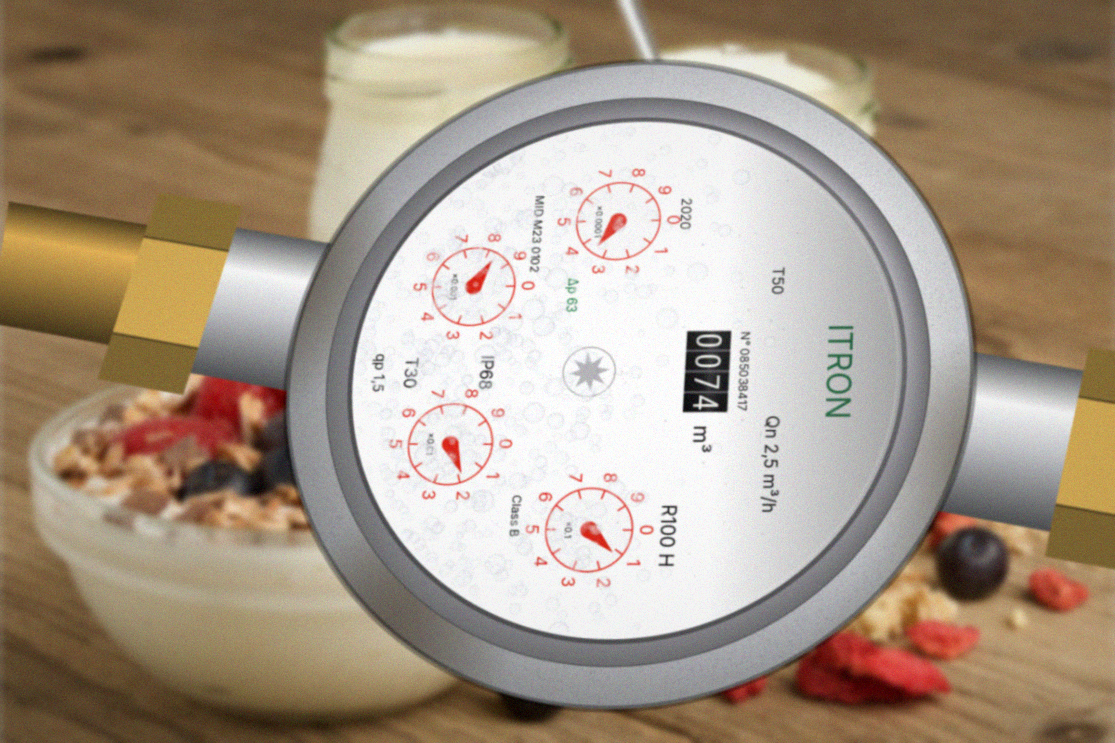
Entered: 74.1183 m³
